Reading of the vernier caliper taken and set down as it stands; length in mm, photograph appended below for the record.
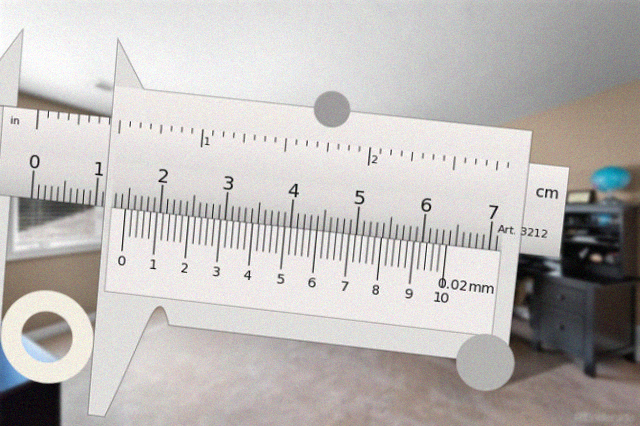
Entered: 14.6 mm
